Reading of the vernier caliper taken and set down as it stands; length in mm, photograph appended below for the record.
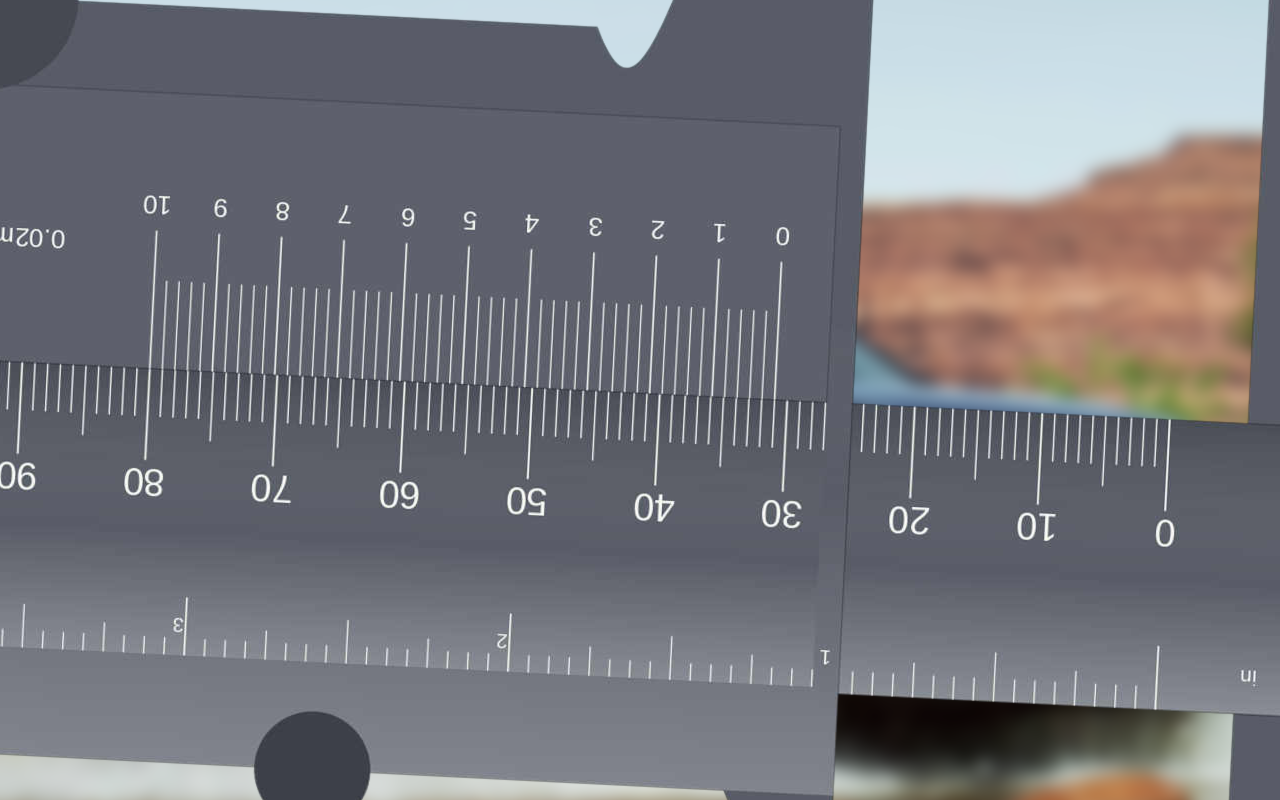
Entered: 31.0 mm
